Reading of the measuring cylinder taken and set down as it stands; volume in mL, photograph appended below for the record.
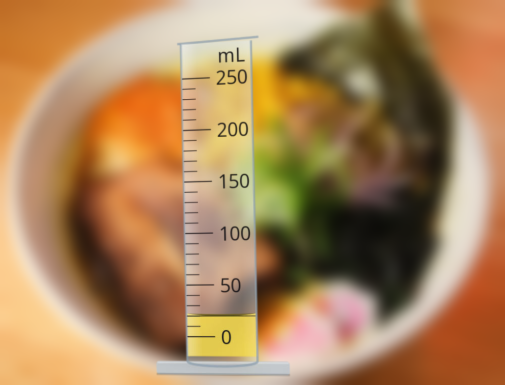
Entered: 20 mL
